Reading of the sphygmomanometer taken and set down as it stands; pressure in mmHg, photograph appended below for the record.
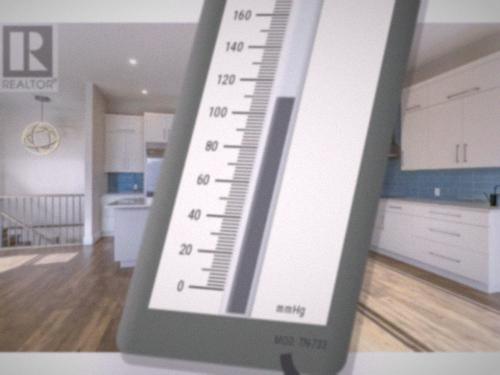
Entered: 110 mmHg
